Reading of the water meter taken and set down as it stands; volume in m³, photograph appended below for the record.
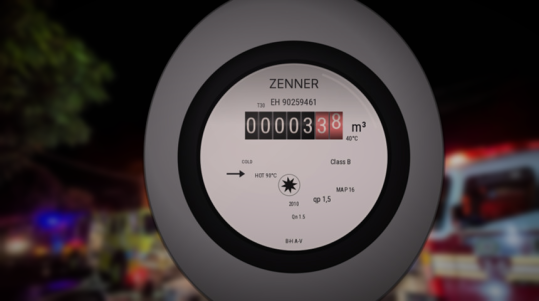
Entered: 3.38 m³
